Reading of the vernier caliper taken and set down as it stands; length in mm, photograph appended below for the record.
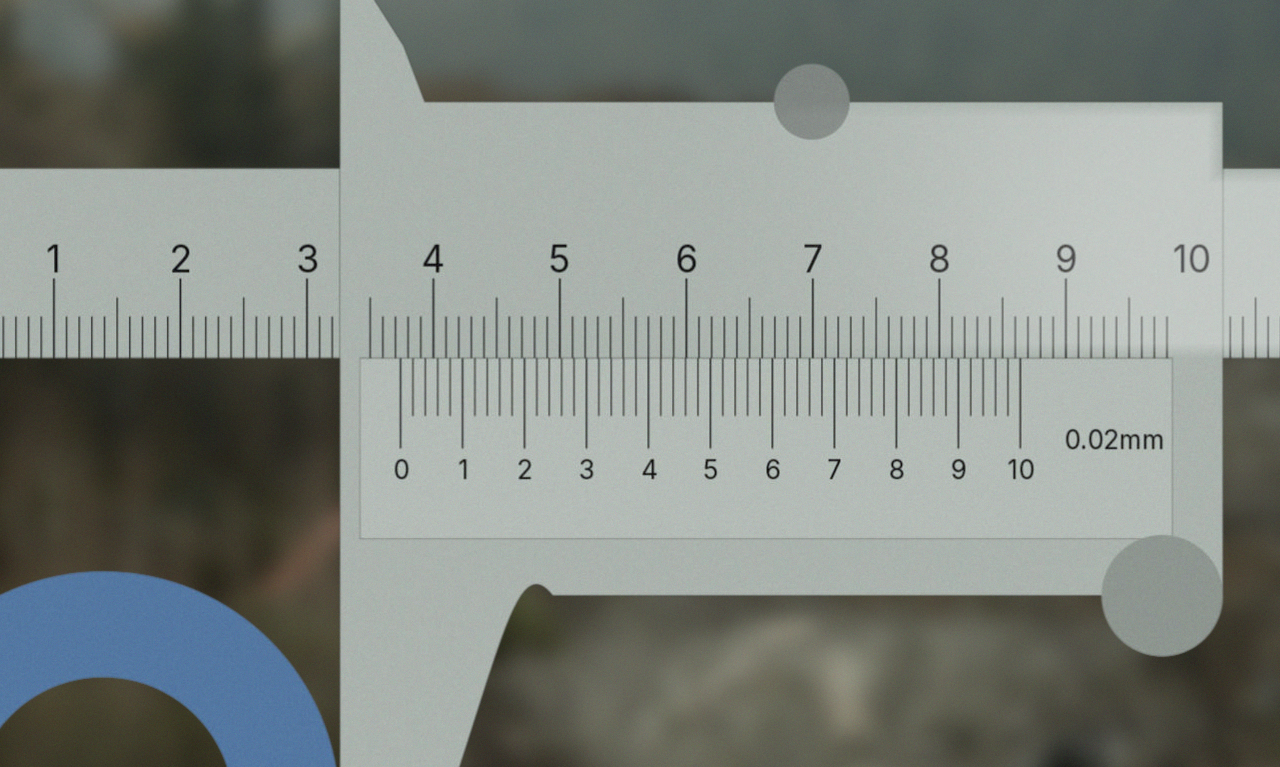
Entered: 37.4 mm
